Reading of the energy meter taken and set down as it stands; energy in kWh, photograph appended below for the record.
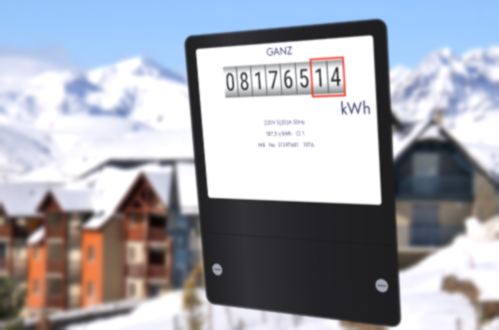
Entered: 81765.14 kWh
